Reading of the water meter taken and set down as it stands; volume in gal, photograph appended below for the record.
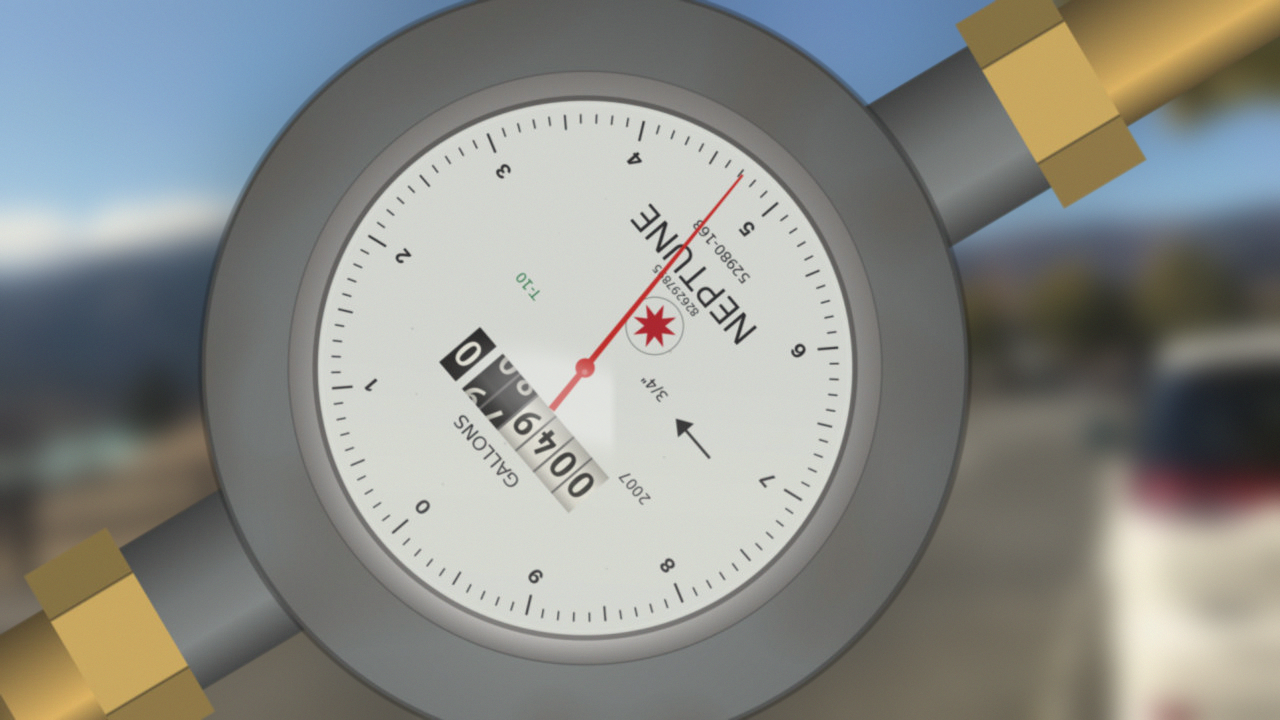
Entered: 49794.7 gal
